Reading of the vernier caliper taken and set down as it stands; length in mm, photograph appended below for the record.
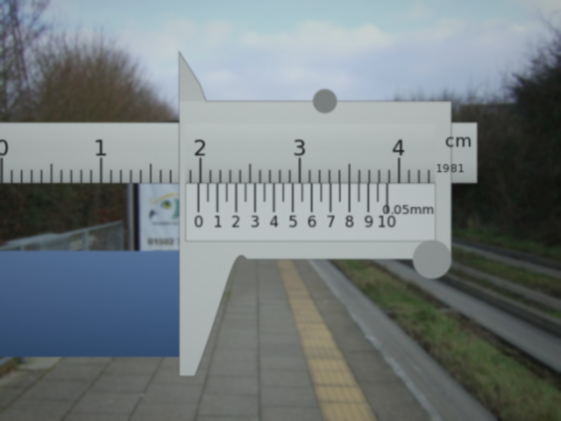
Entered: 19.8 mm
